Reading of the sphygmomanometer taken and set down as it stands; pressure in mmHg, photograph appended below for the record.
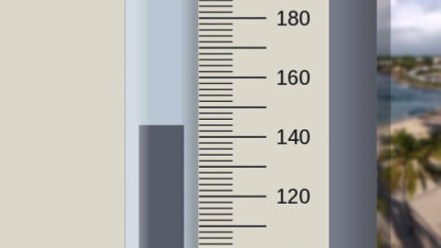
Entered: 144 mmHg
